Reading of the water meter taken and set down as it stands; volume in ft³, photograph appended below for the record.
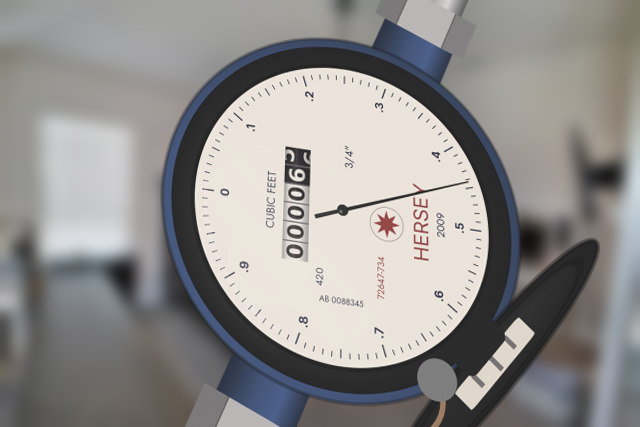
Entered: 65.44 ft³
